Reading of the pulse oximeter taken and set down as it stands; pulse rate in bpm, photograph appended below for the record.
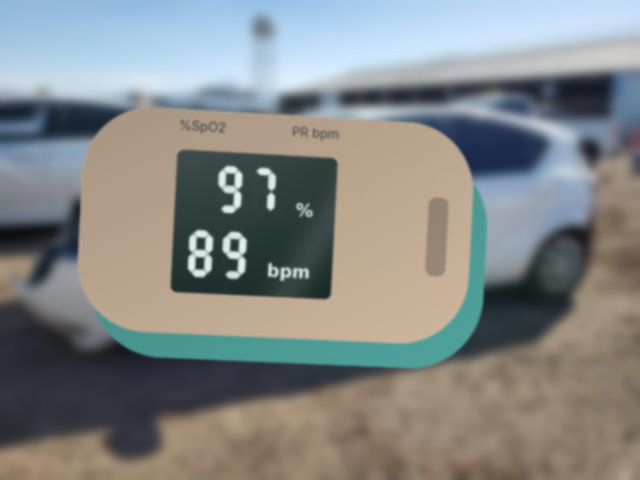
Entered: 89 bpm
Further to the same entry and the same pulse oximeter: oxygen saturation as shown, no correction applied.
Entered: 97 %
